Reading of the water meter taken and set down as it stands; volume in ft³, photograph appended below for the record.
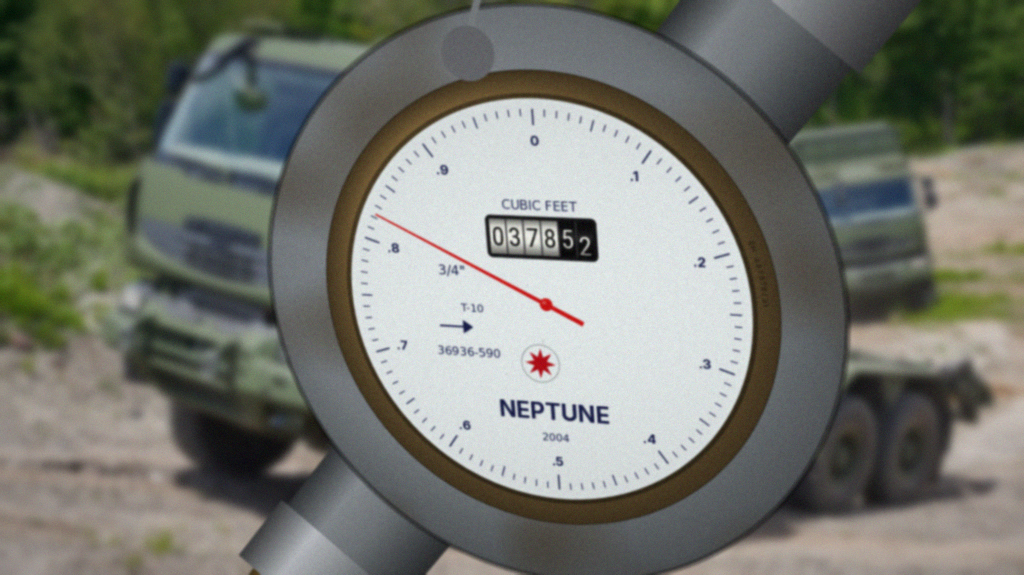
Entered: 37851.82 ft³
